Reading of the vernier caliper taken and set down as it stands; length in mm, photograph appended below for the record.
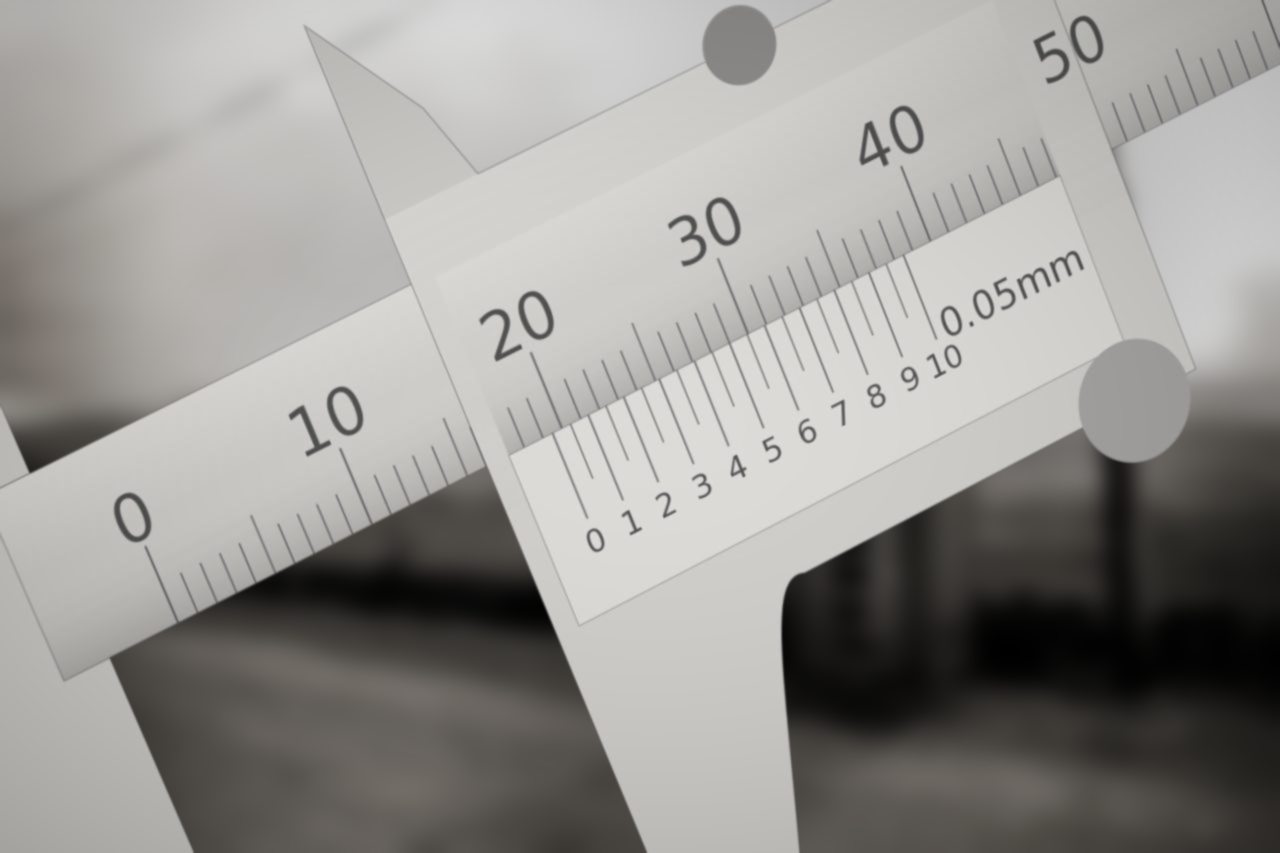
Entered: 19.5 mm
